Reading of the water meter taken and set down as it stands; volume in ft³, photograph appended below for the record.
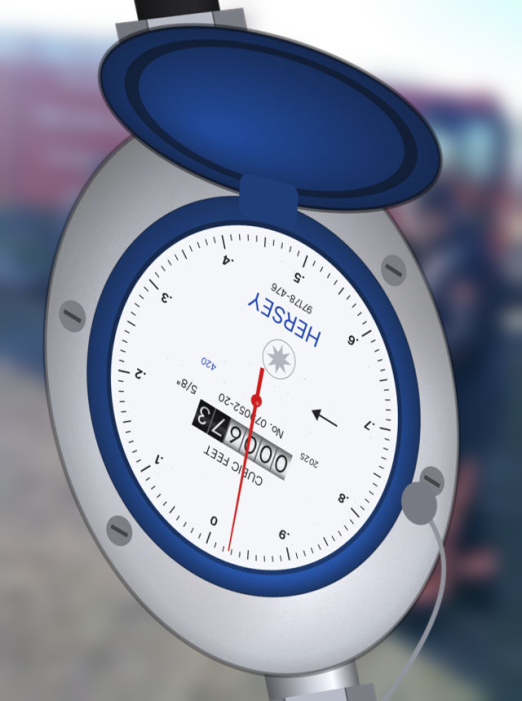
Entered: 672.97 ft³
